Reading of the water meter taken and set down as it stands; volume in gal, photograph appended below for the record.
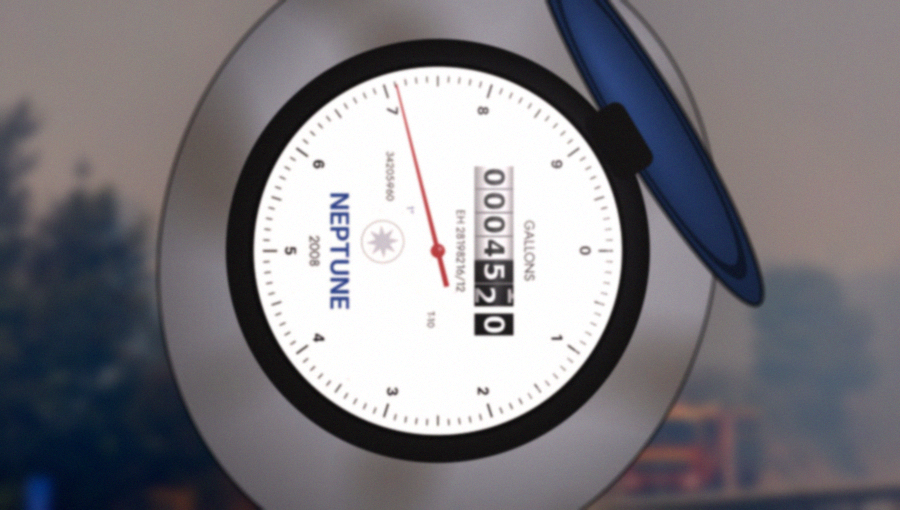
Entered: 4517.1 gal
